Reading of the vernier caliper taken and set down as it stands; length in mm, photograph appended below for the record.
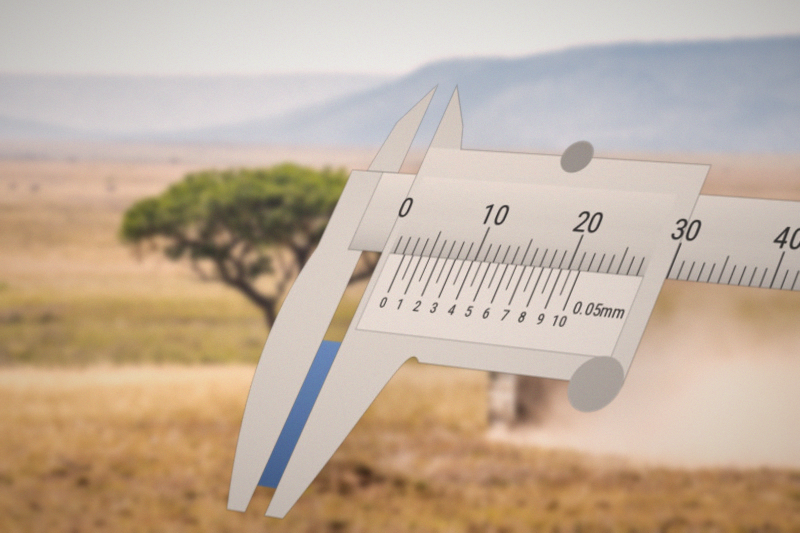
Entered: 2.2 mm
